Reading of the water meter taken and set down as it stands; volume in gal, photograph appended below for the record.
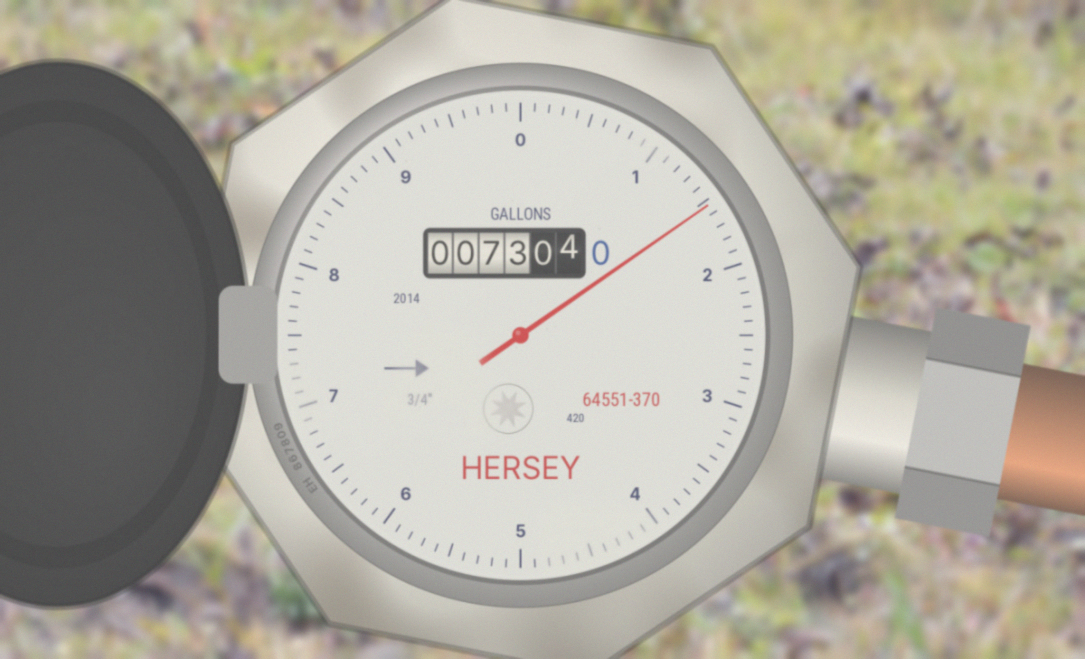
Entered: 73041.5 gal
